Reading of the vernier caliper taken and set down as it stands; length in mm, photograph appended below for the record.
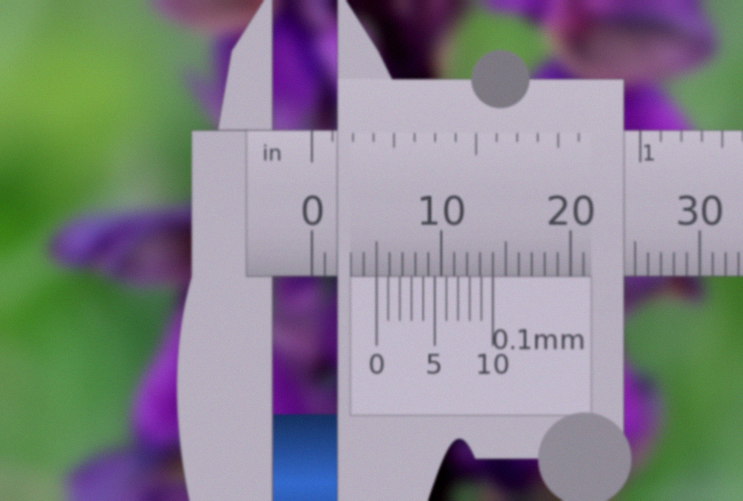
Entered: 5.0 mm
